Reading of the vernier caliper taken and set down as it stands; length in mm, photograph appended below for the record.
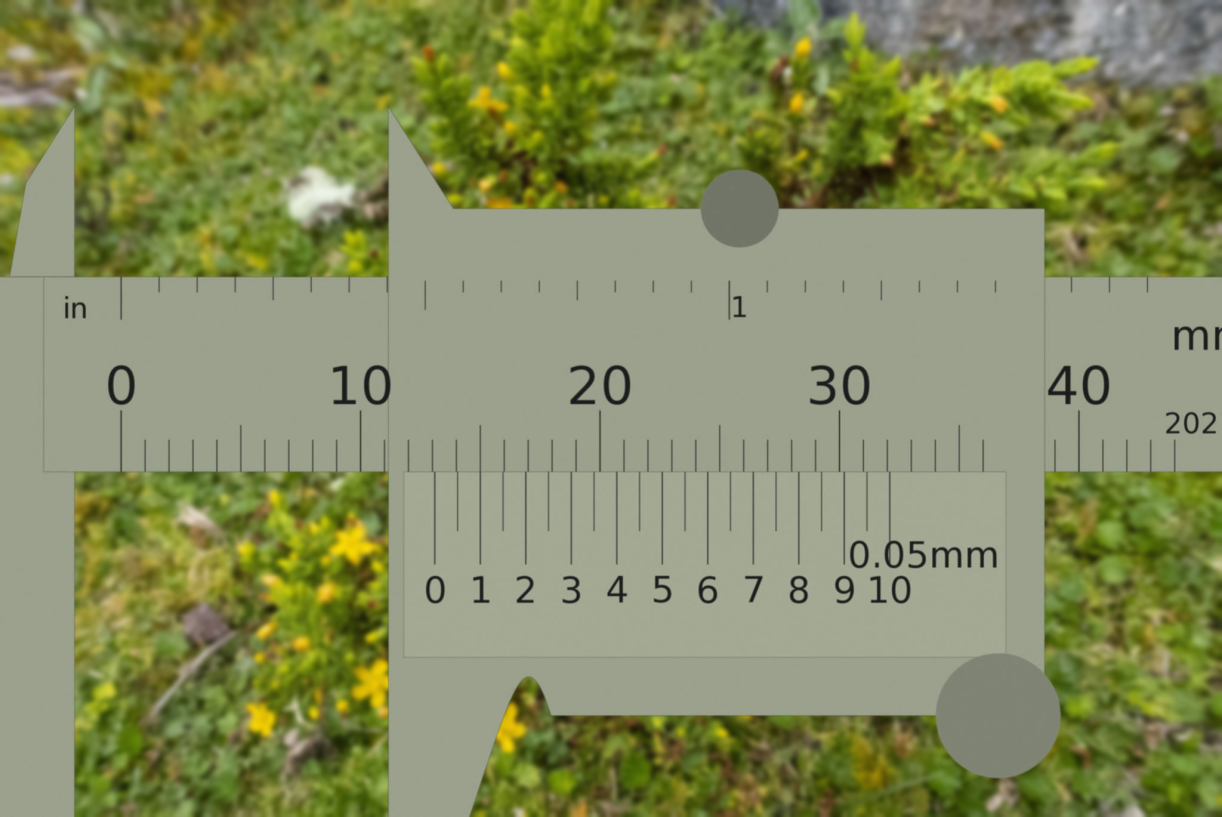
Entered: 13.10 mm
